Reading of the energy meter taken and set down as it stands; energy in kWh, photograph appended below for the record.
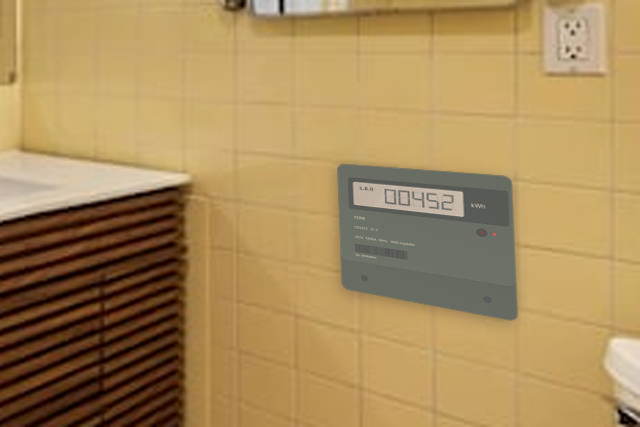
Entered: 452 kWh
